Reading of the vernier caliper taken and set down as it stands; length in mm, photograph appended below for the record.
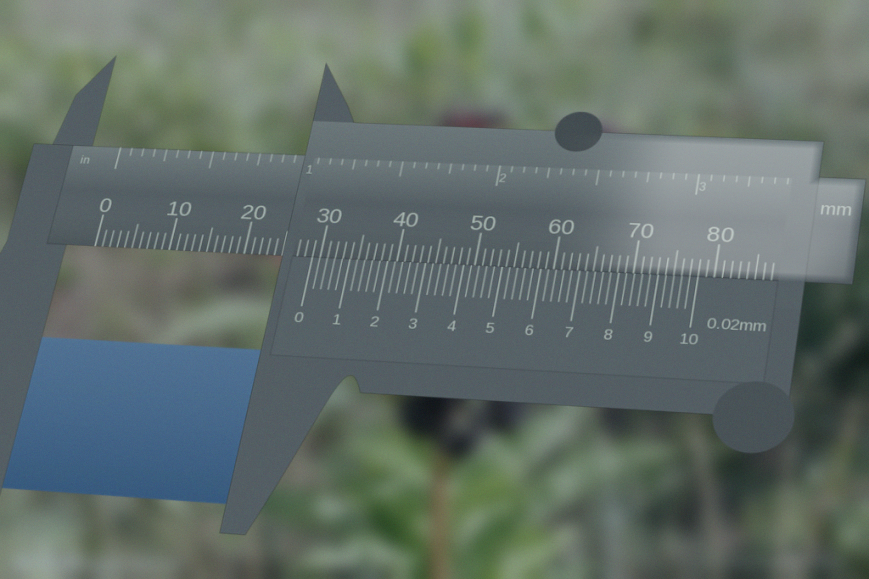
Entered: 29.0 mm
